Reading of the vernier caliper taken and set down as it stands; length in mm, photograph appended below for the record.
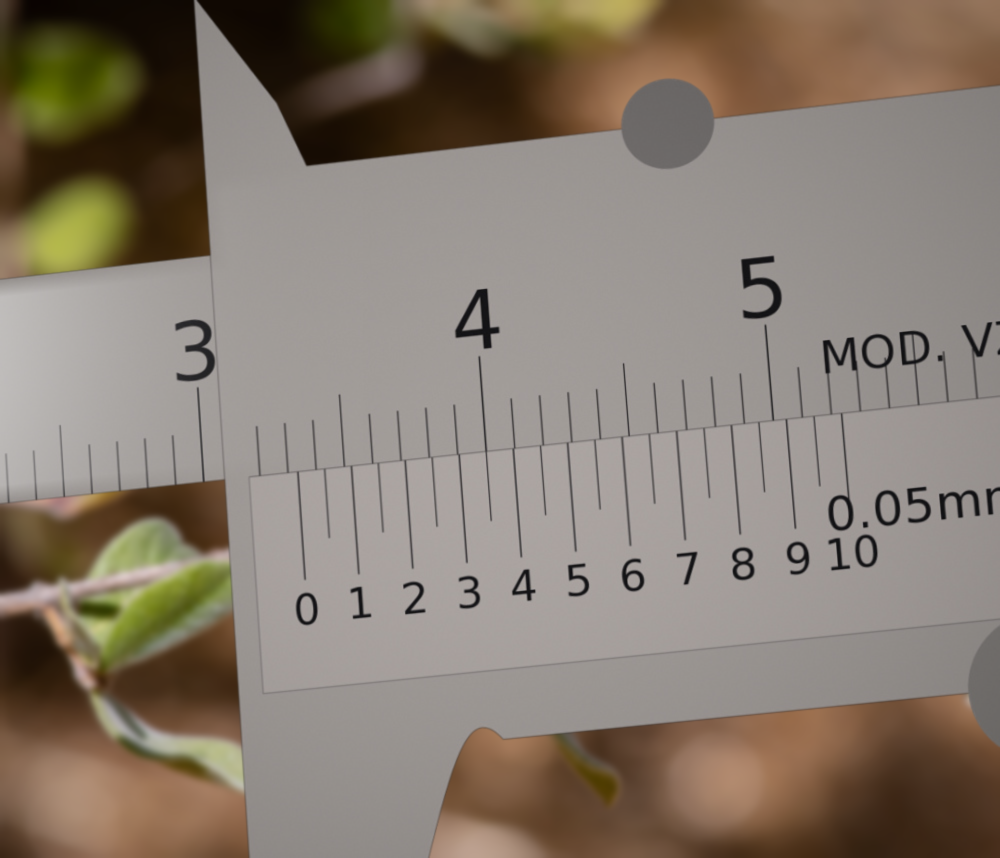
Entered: 33.35 mm
